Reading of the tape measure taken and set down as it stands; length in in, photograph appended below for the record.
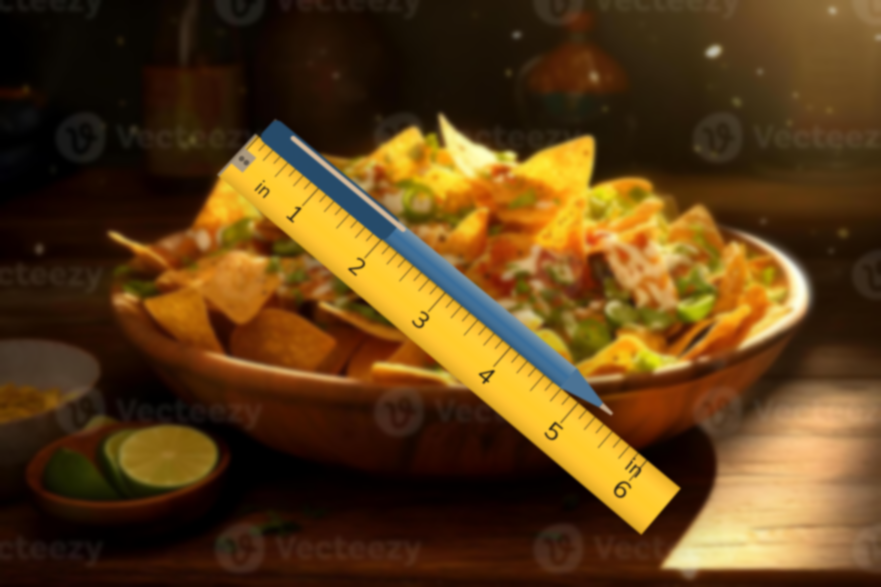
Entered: 5.375 in
